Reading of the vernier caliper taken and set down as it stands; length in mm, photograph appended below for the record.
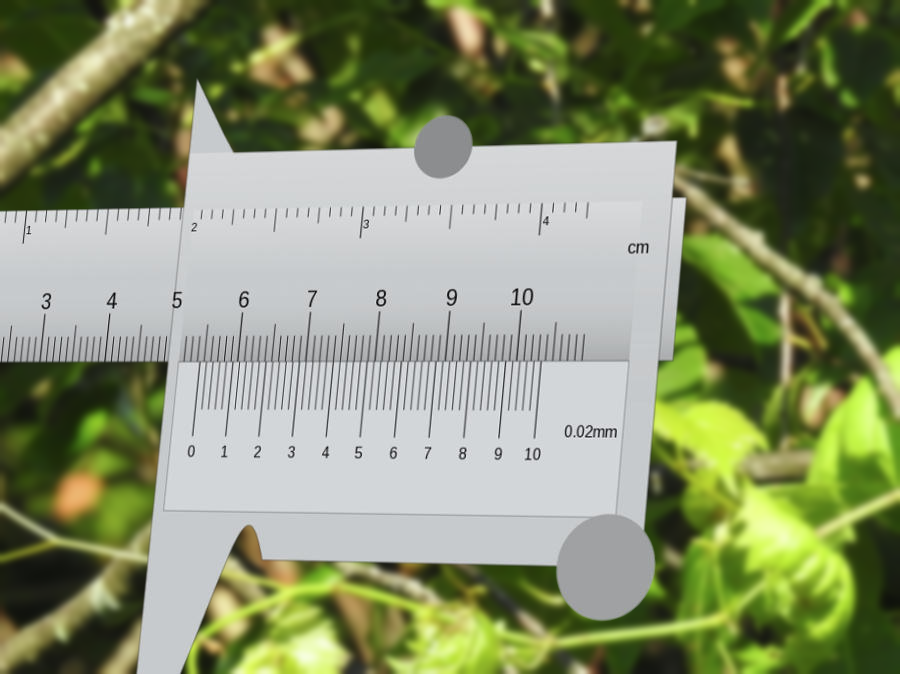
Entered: 54.4 mm
